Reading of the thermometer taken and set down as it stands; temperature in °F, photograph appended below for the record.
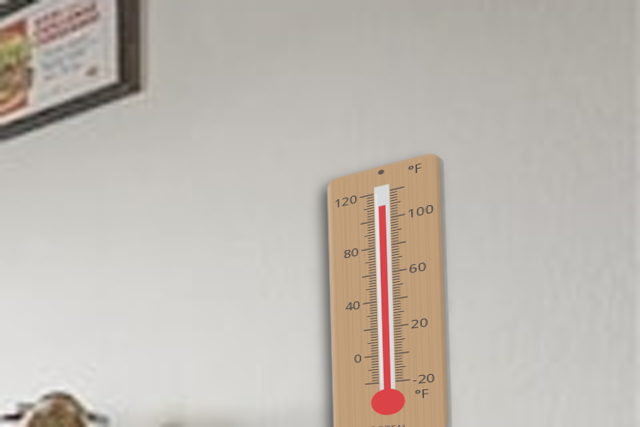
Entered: 110 °F
